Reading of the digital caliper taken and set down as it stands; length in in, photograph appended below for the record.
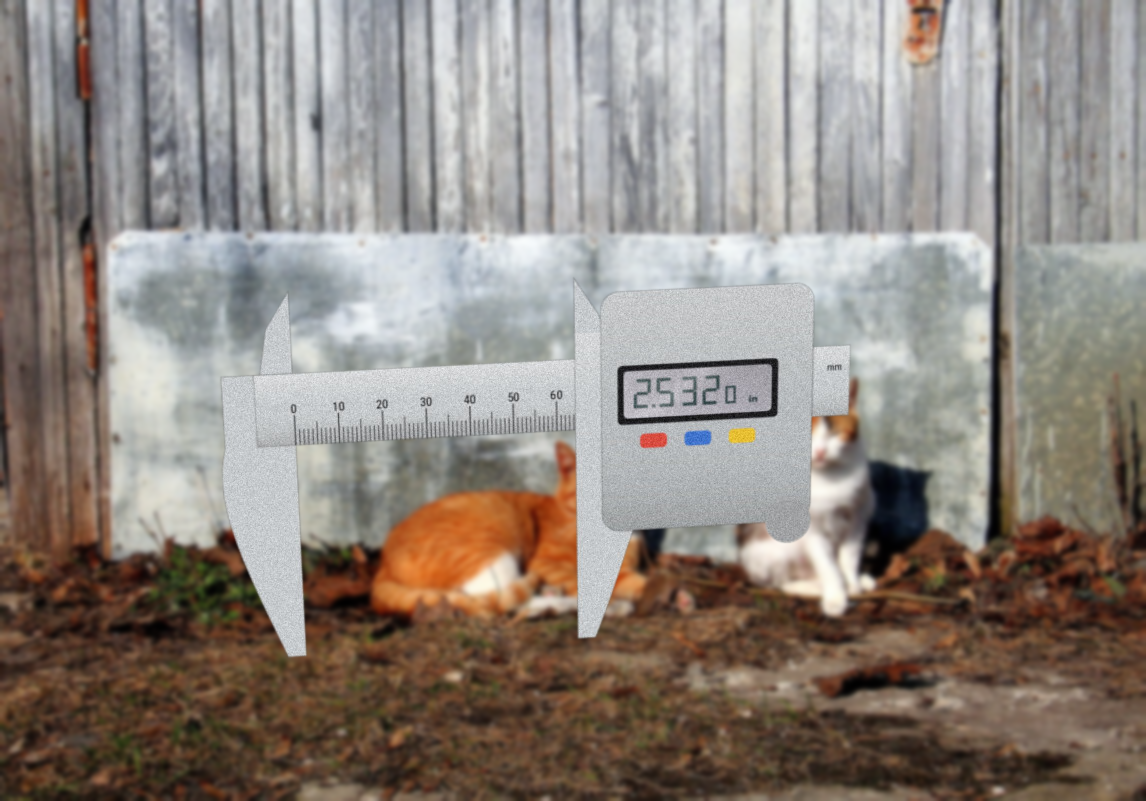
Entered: 2.5320 in
